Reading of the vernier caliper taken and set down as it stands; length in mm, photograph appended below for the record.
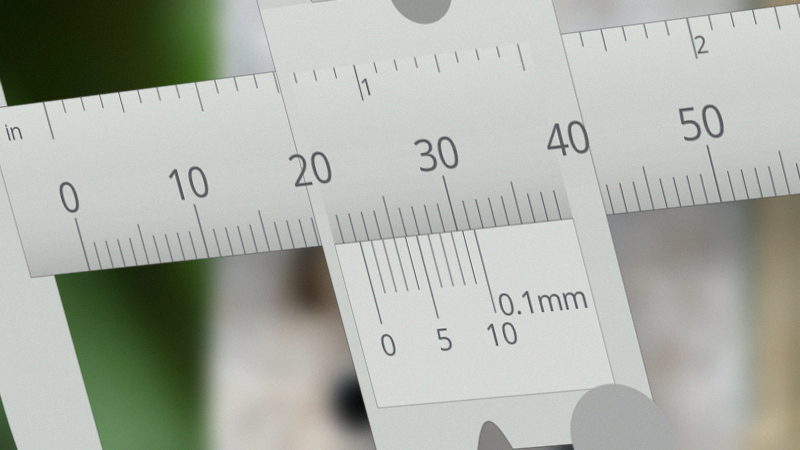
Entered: 22.3 mm
